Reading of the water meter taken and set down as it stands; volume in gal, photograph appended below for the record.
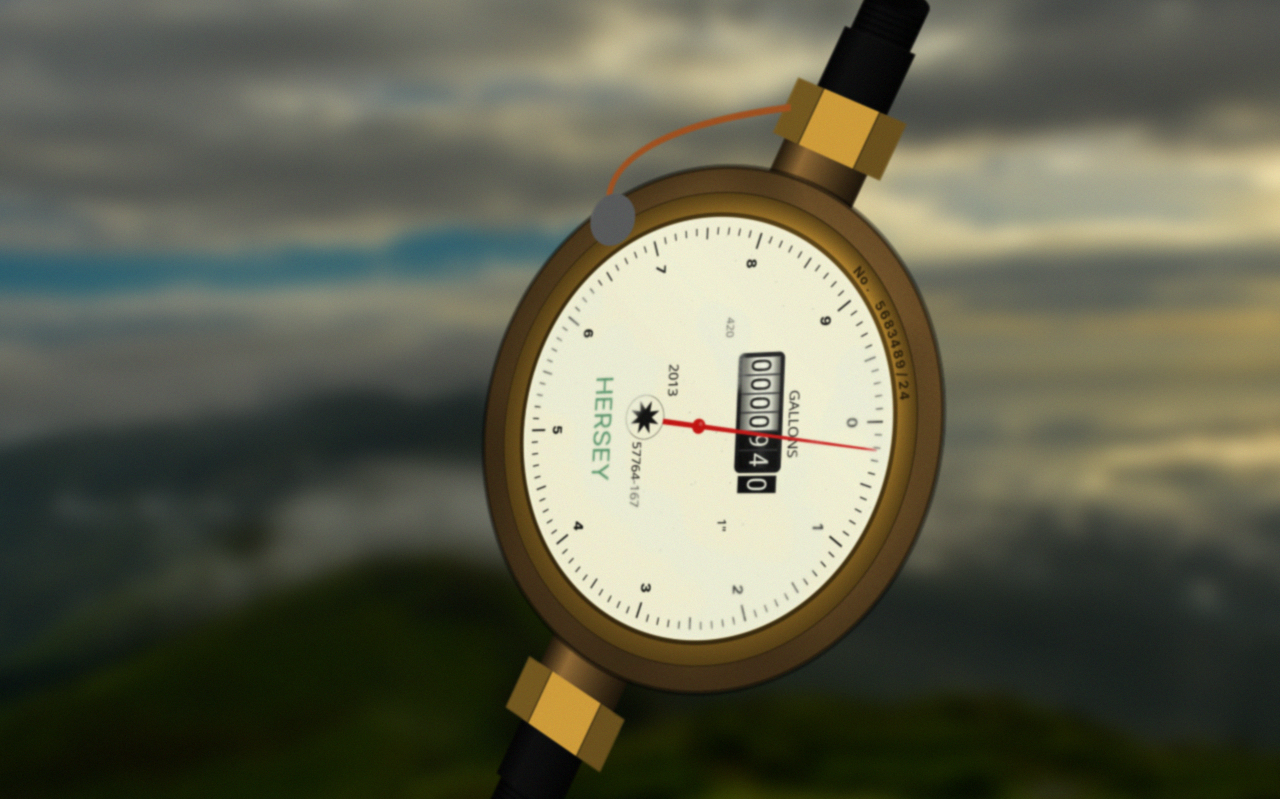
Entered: 940.2 gal
